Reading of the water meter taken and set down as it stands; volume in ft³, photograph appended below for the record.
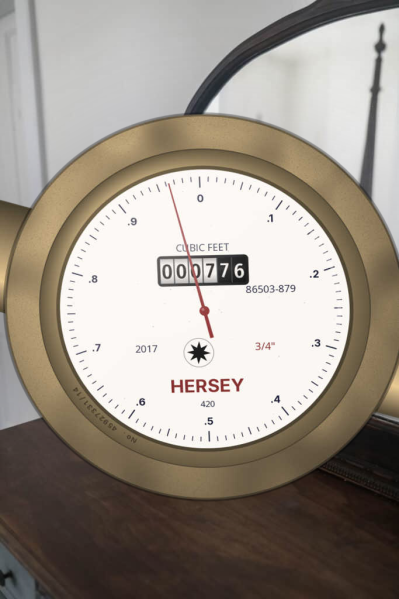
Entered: 775.96 ft³
